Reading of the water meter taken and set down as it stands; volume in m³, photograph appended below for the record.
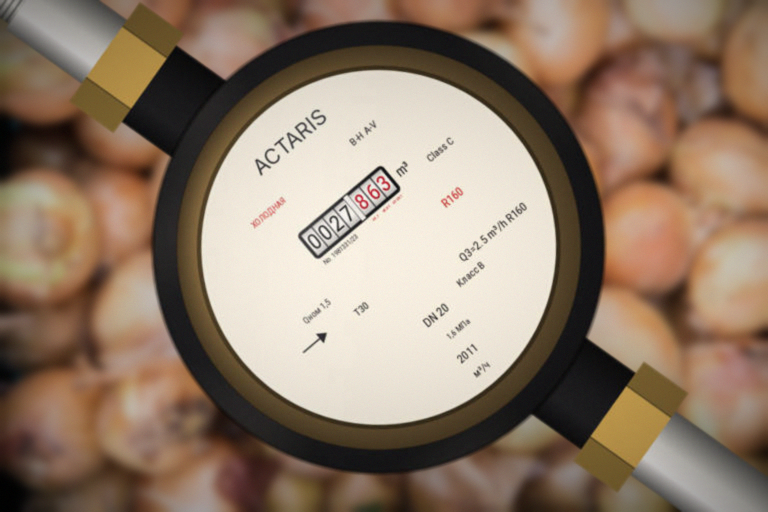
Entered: 27.863 m³
